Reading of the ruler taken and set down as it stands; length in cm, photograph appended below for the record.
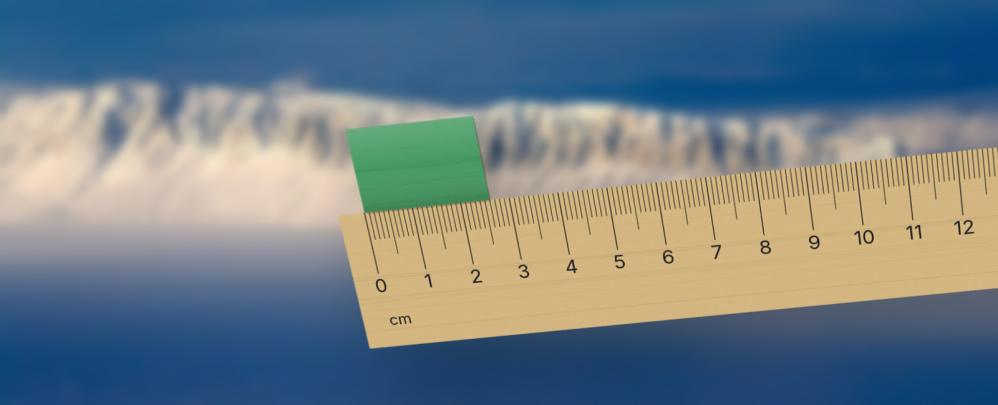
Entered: 2.6 cm
